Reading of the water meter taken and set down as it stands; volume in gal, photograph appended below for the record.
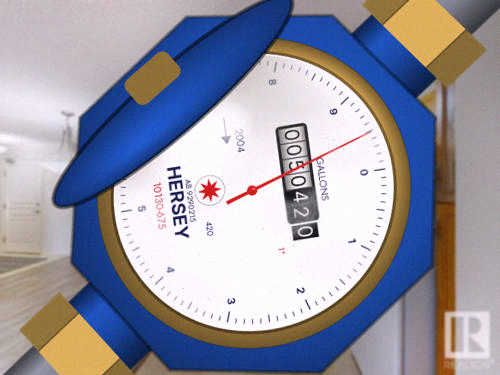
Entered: 50419.5 gal
